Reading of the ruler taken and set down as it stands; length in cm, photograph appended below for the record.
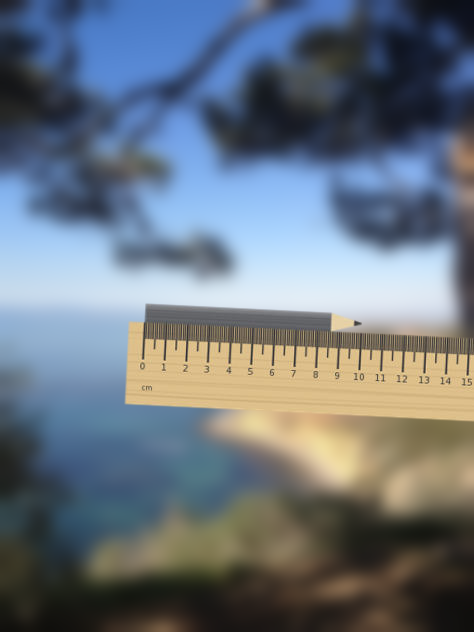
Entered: 10 cm
